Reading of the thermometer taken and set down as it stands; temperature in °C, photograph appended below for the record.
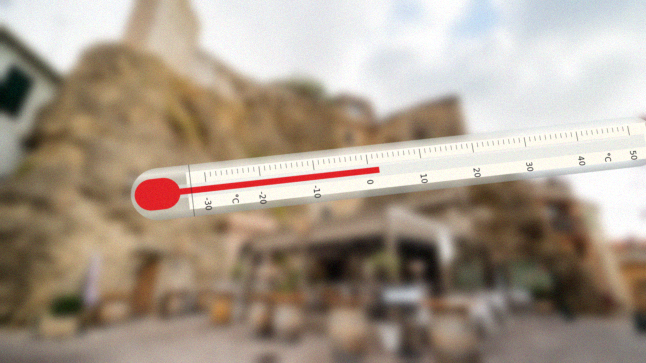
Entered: 2 °C
